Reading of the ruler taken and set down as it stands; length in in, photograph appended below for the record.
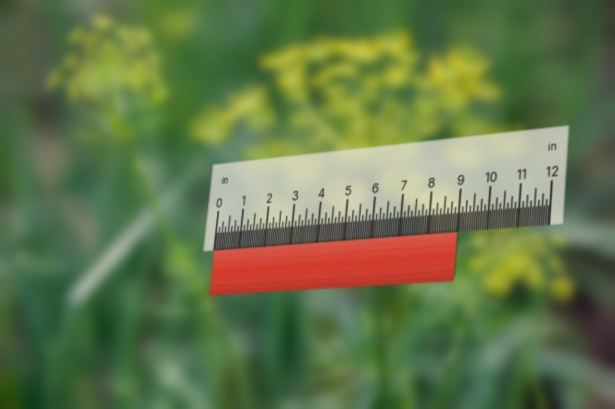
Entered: 9 in
